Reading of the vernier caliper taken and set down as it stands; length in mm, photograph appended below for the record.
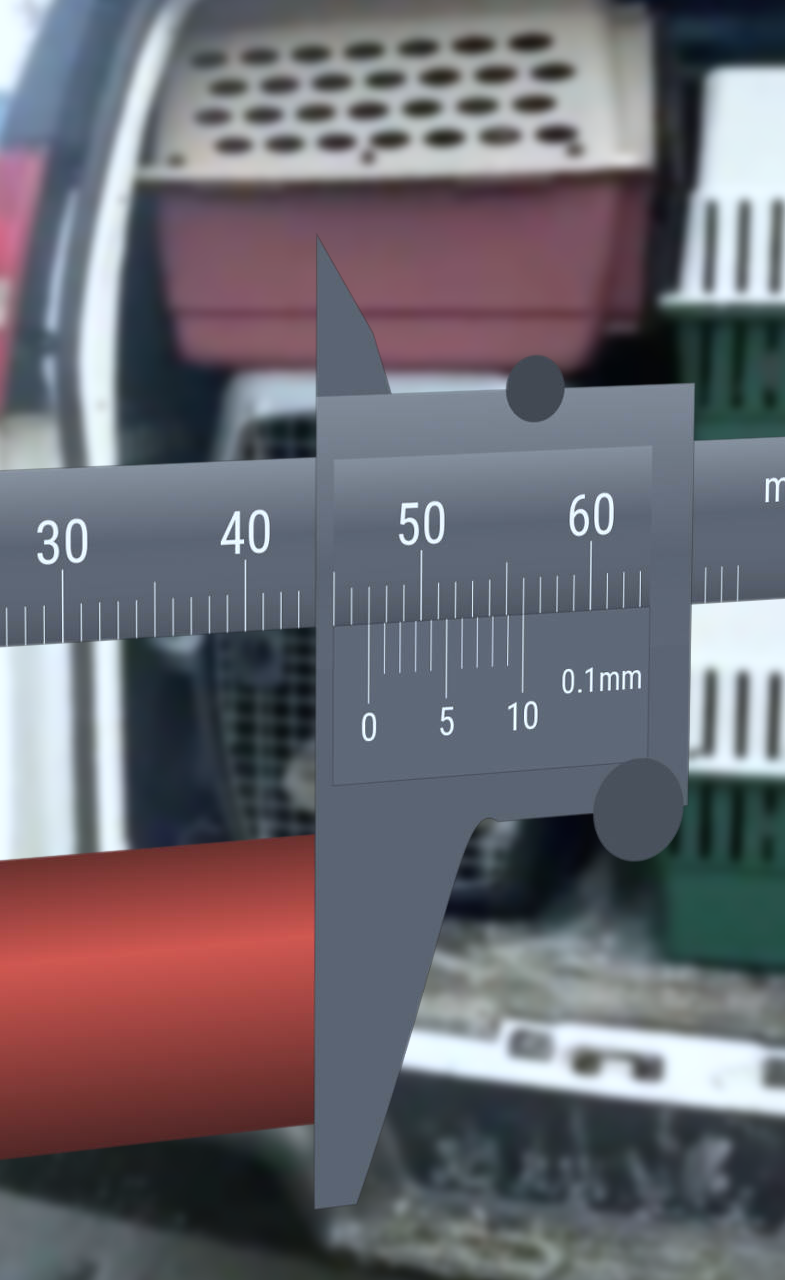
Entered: 47.0 mm
